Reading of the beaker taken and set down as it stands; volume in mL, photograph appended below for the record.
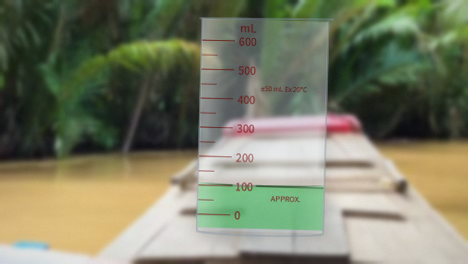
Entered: 100 mL
